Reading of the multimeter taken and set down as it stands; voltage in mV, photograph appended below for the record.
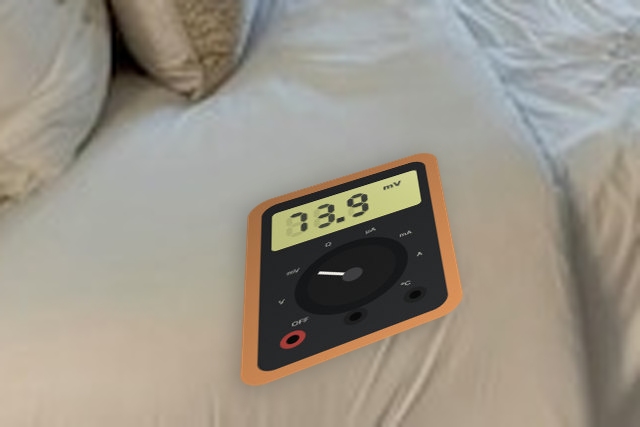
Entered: 73.9 mV
